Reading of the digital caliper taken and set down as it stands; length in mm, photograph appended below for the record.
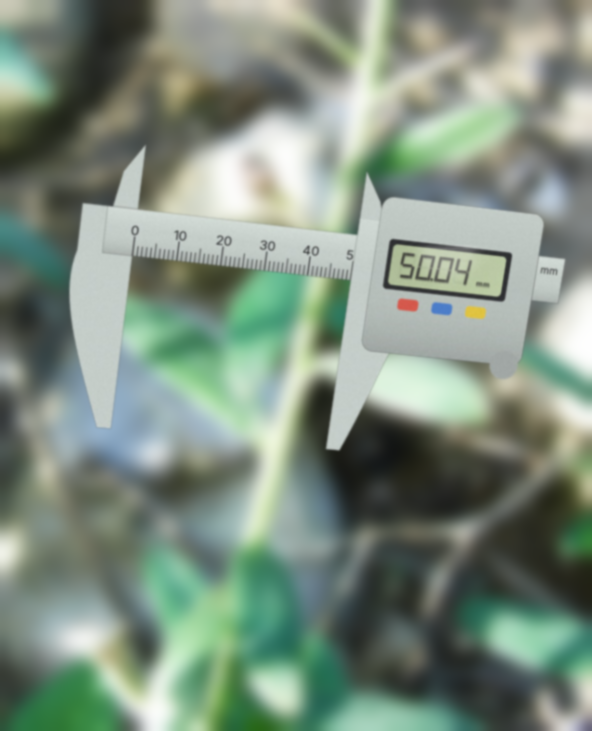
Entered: 50.04 mm
